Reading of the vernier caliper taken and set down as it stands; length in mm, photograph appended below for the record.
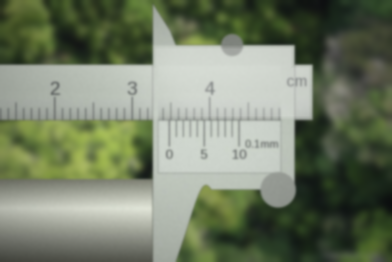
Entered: 34.8 mm
